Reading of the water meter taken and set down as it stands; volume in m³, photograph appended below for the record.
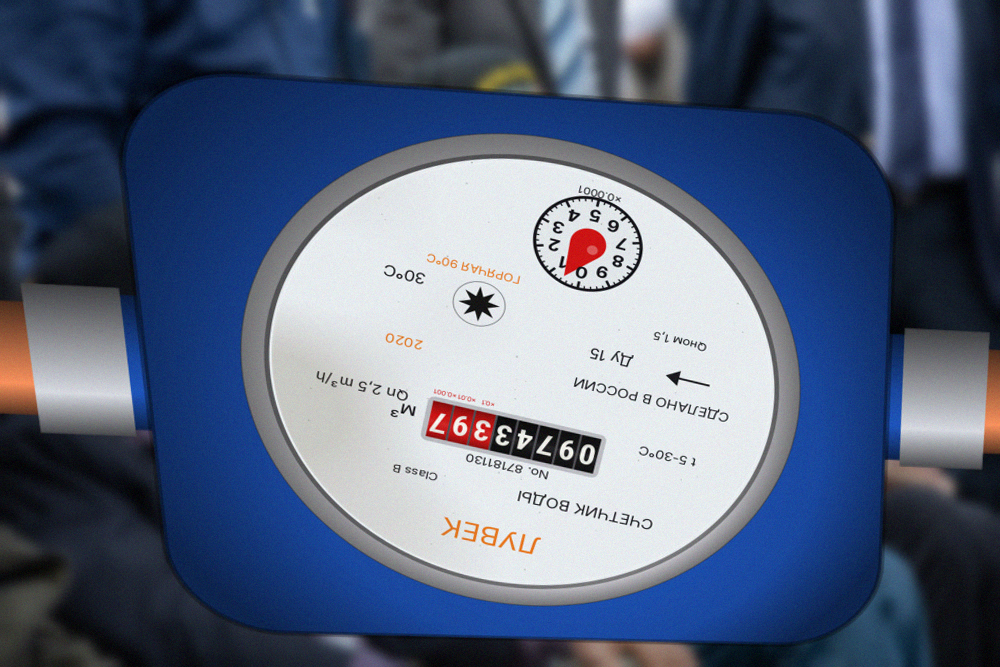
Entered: 9743.3970 m³
